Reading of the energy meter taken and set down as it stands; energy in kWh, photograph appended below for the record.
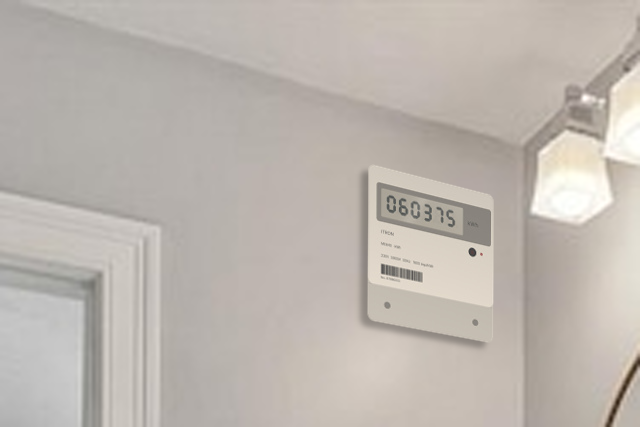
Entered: 60375 kWh
